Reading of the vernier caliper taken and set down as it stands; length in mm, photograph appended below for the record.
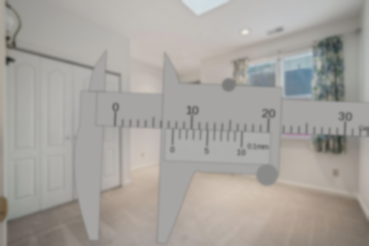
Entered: 7.6 mm
